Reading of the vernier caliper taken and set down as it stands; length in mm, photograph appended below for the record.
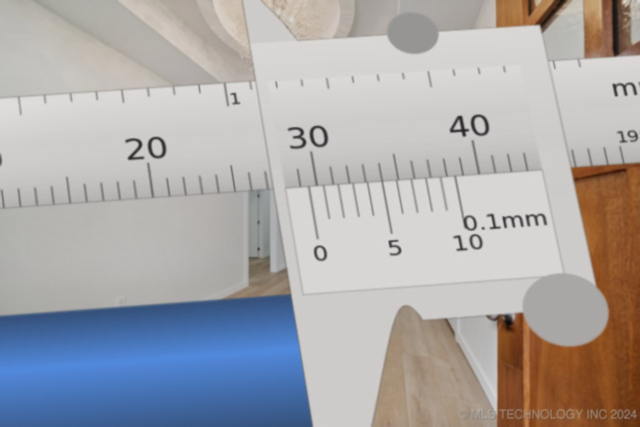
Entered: 29.5 mm
